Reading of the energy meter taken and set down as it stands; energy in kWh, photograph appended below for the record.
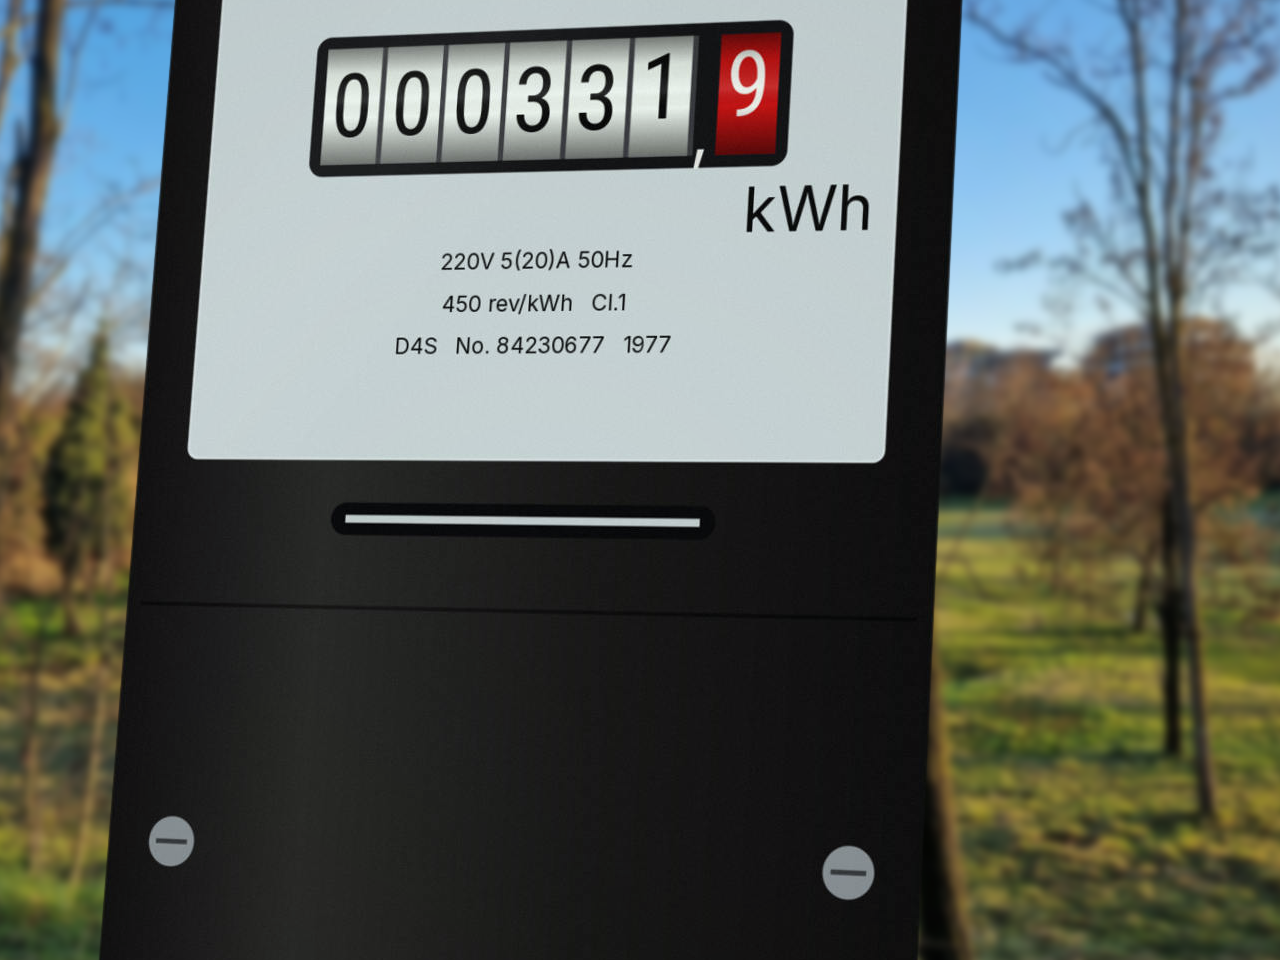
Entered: 331.9 kWh
